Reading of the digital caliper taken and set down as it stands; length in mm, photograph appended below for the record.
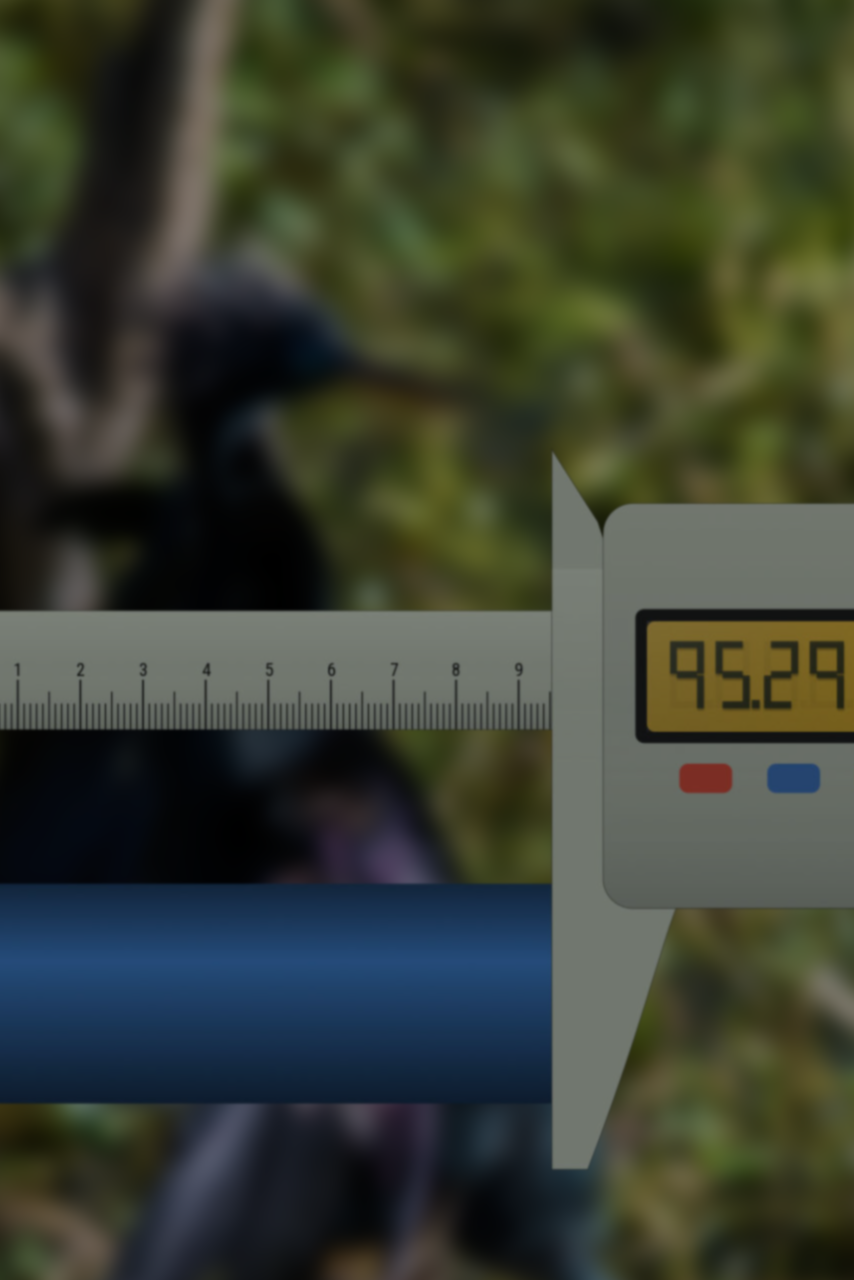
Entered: 95.29 mm
